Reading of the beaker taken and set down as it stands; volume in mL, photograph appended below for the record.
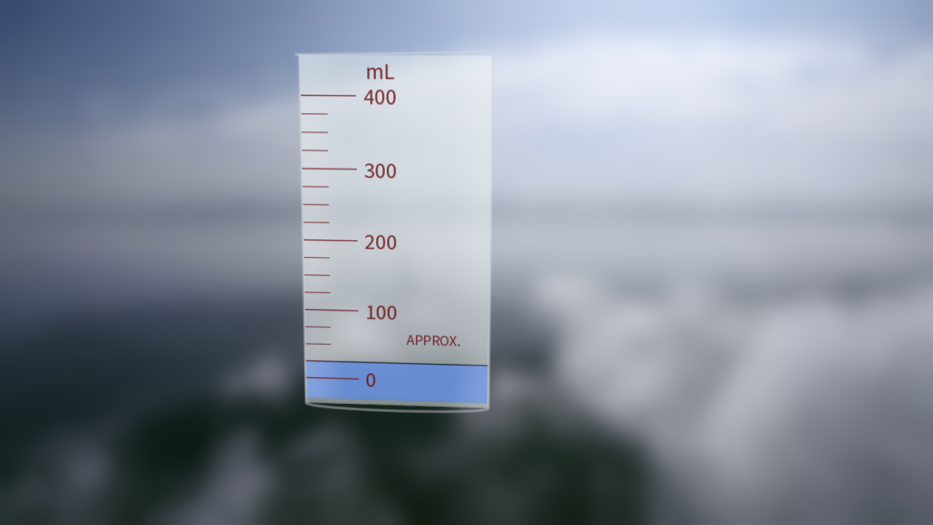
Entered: 25 mL
